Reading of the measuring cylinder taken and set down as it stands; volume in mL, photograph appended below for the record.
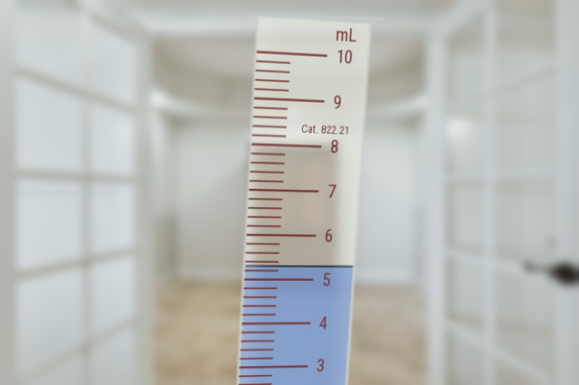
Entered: 5.3 mL
